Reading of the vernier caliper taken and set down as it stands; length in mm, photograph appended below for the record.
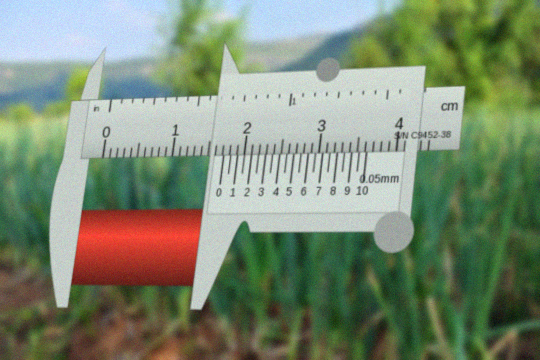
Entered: 17.2 mm
